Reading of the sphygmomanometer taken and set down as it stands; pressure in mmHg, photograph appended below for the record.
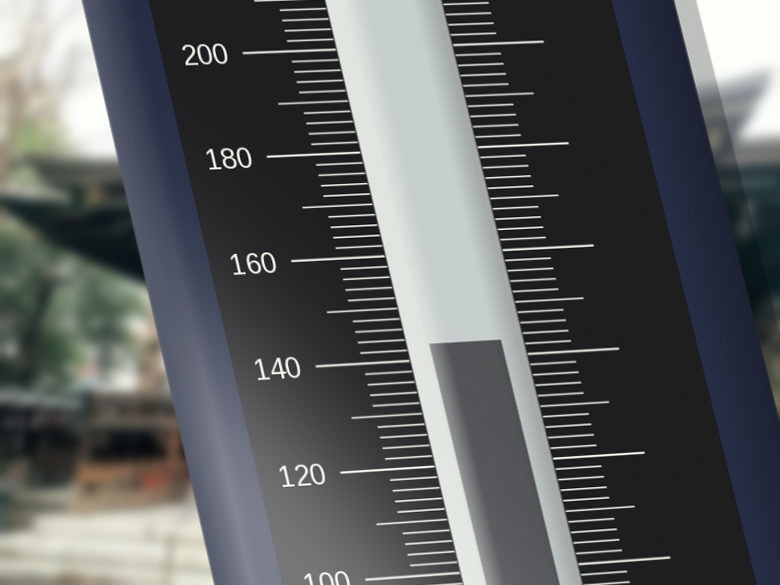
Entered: 143 mmHg
